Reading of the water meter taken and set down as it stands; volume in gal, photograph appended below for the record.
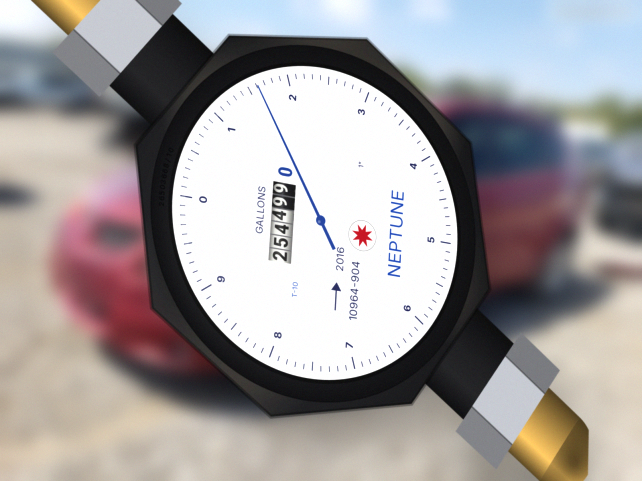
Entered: 2544991.6 gal
